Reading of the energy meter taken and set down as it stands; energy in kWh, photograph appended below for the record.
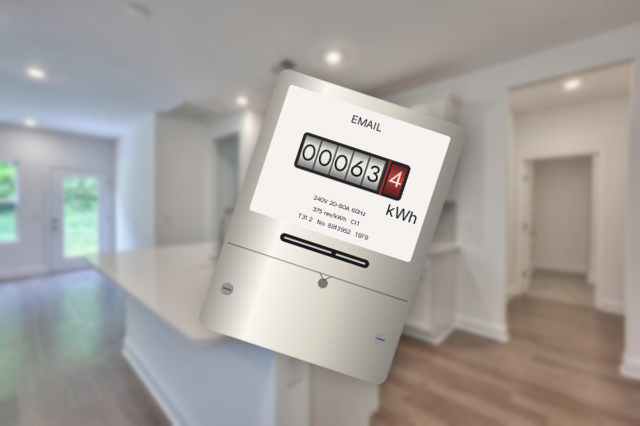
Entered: 63.4 kWh
